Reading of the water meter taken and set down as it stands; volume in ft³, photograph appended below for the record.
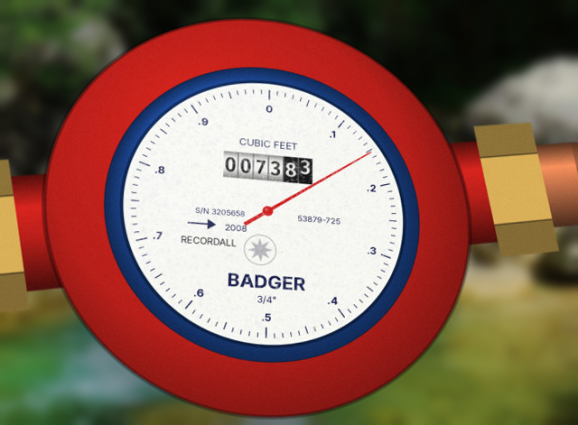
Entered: 7383.15 ft³
